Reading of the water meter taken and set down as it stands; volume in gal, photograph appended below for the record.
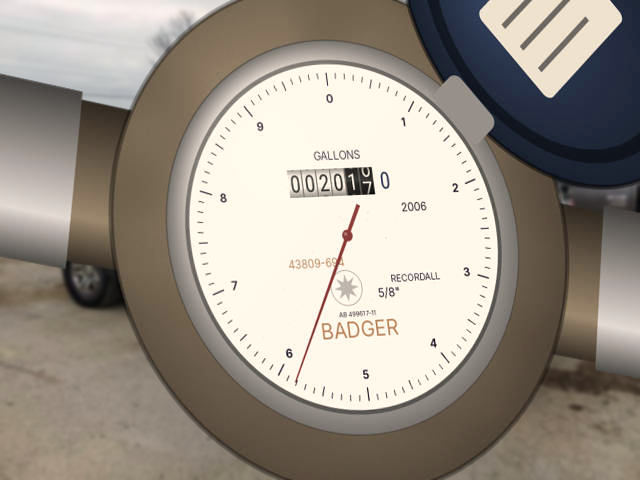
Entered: 20165.8 gal
